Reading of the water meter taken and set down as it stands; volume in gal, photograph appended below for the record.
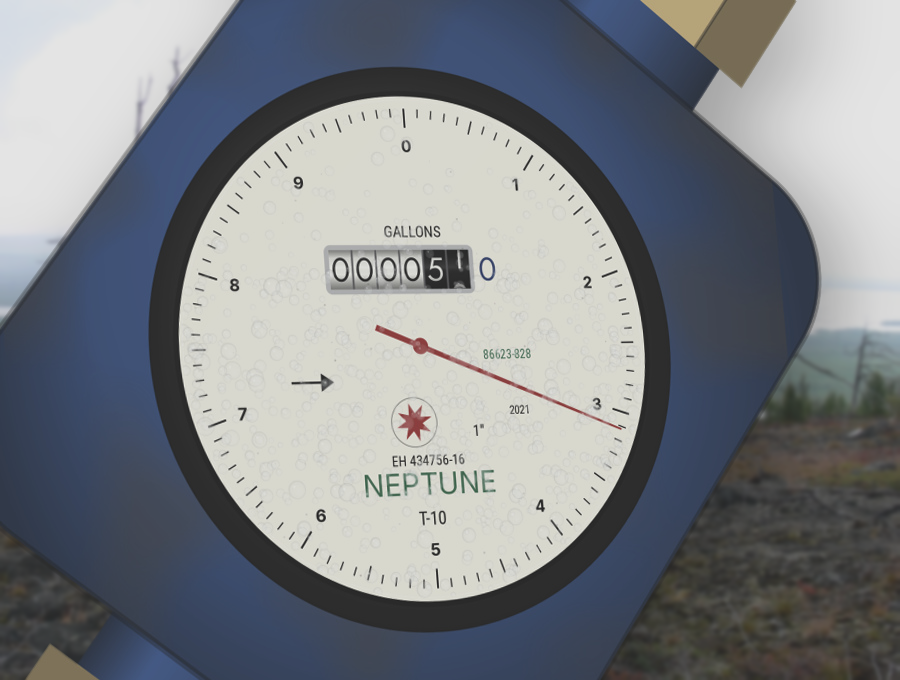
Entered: 513.1 gal
